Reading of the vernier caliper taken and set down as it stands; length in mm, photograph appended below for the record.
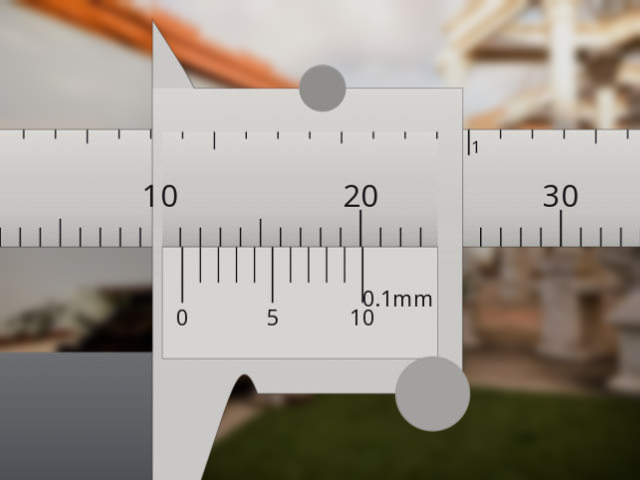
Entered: 11.1 mm
